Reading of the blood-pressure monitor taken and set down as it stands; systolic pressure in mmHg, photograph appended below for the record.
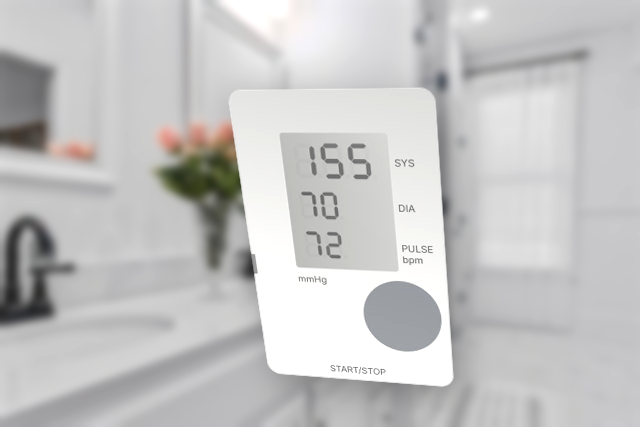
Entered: 155 mmHg
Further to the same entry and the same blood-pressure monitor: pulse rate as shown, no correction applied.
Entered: 72 bpm
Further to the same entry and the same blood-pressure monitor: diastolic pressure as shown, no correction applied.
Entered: 70 mmHg
